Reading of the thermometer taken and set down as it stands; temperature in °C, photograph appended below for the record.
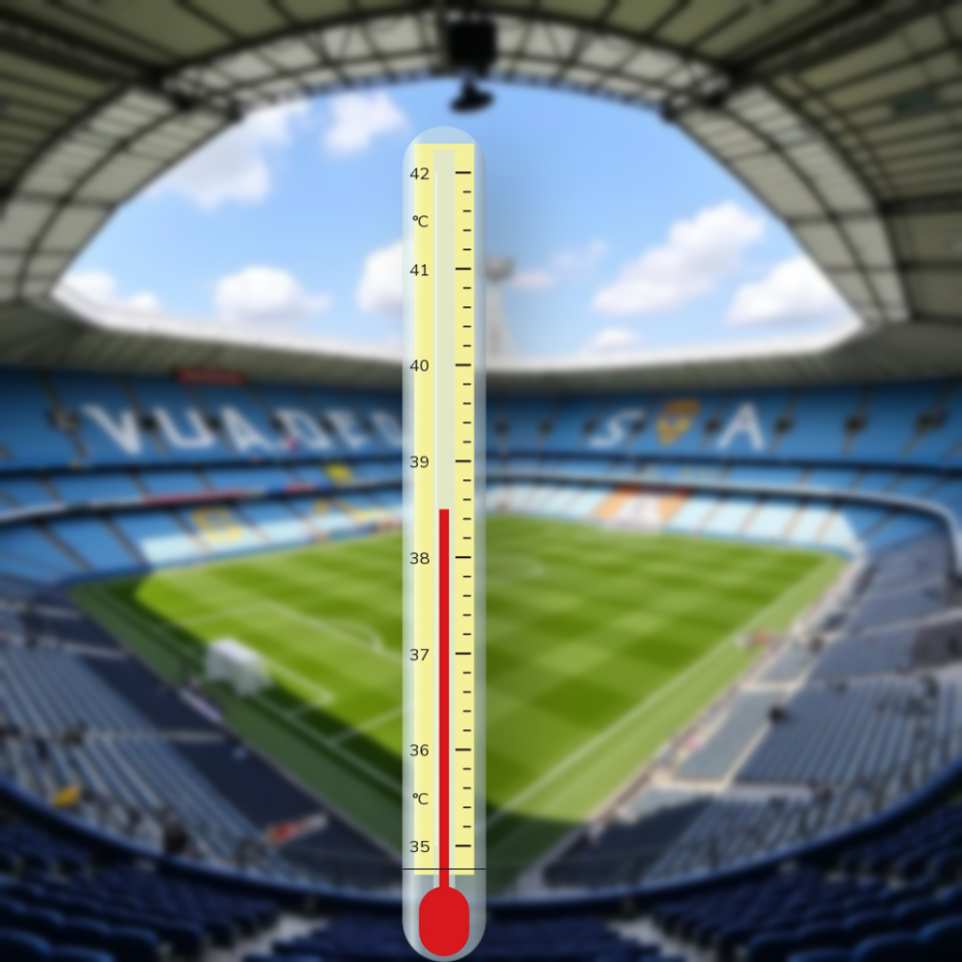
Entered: 38.5 °C
